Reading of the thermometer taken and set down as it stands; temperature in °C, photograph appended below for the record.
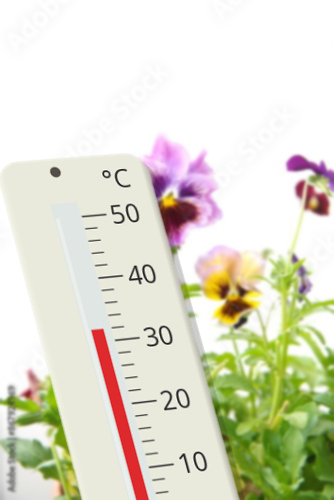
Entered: 32 °C
